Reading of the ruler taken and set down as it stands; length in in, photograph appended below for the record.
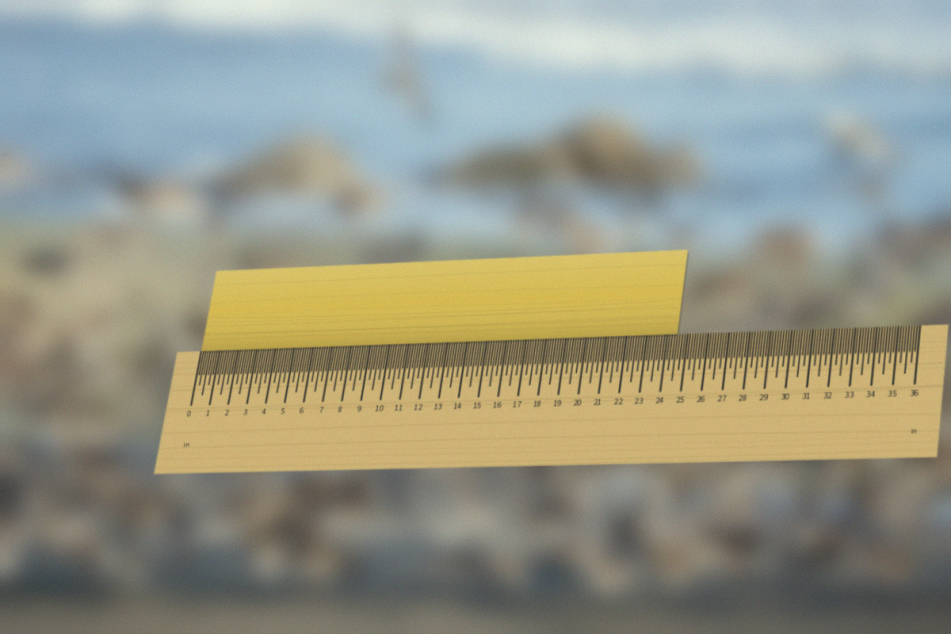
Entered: 24.5 in
